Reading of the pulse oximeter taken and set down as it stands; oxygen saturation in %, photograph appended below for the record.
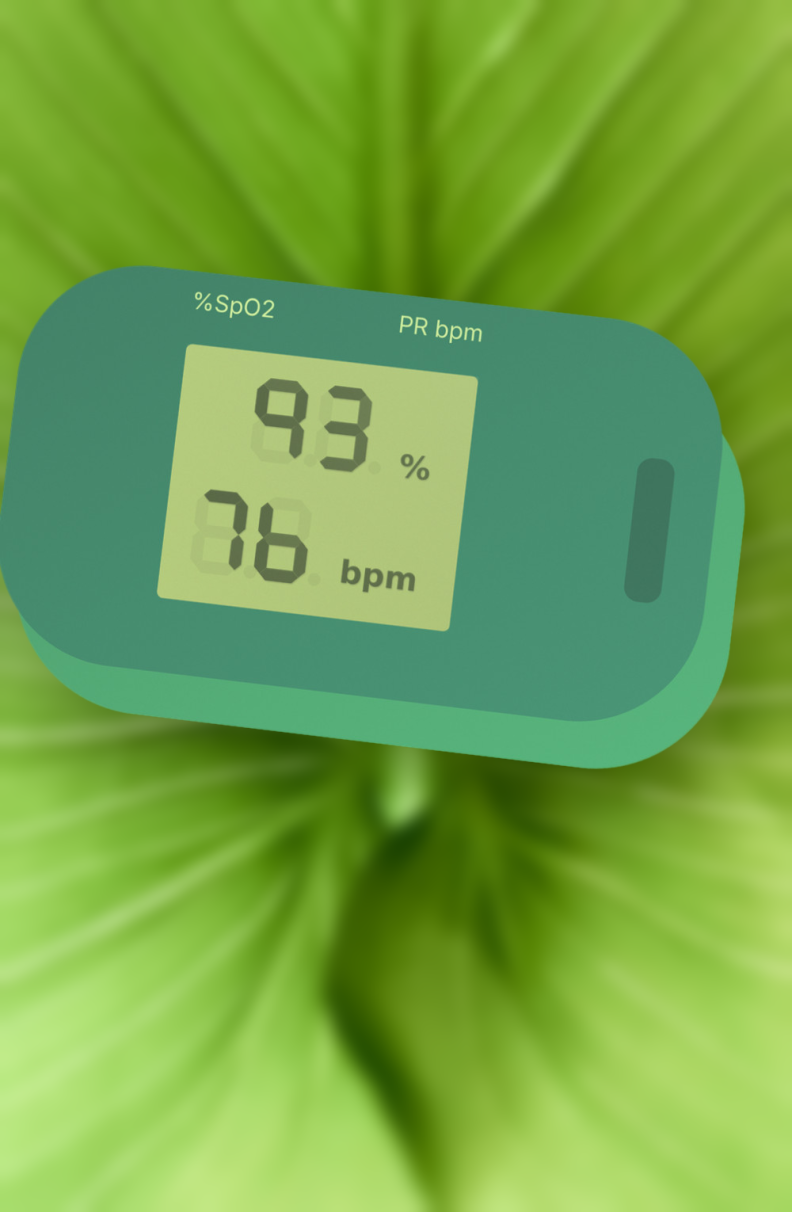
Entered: 93 %
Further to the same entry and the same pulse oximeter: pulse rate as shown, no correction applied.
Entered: 76 bpm
